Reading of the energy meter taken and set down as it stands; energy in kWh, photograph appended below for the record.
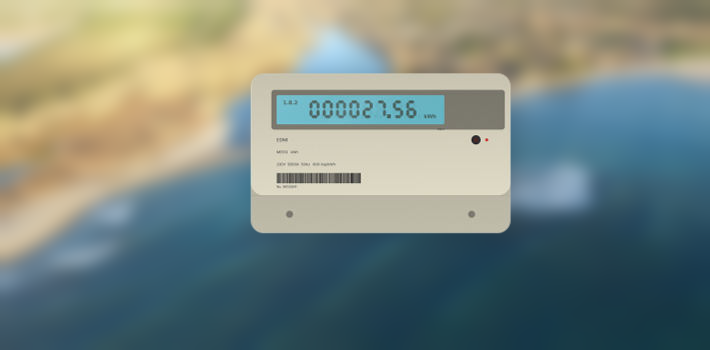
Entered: 27.56 kWh
